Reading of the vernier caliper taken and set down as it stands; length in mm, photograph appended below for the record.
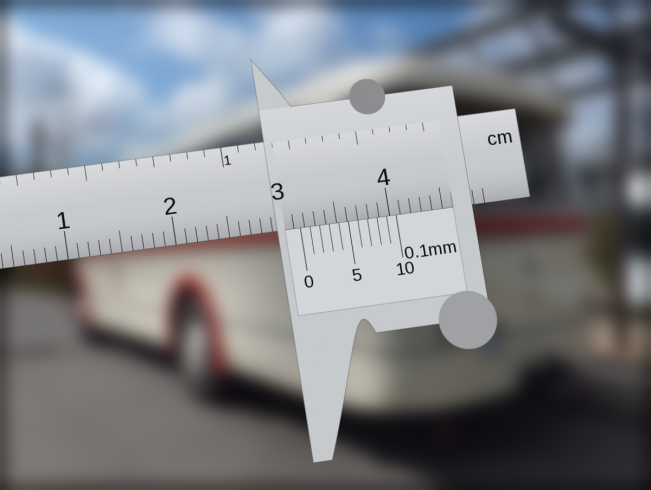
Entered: 31.6 mm
